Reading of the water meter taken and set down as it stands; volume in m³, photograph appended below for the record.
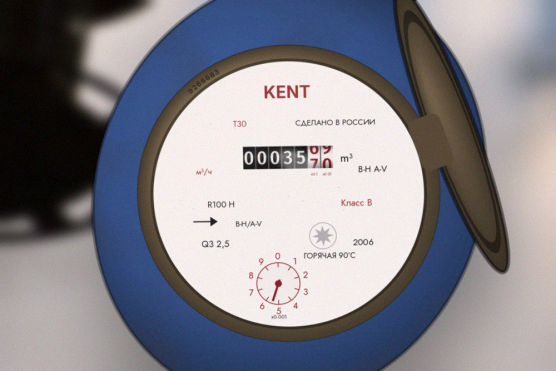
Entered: 35.695 m³
